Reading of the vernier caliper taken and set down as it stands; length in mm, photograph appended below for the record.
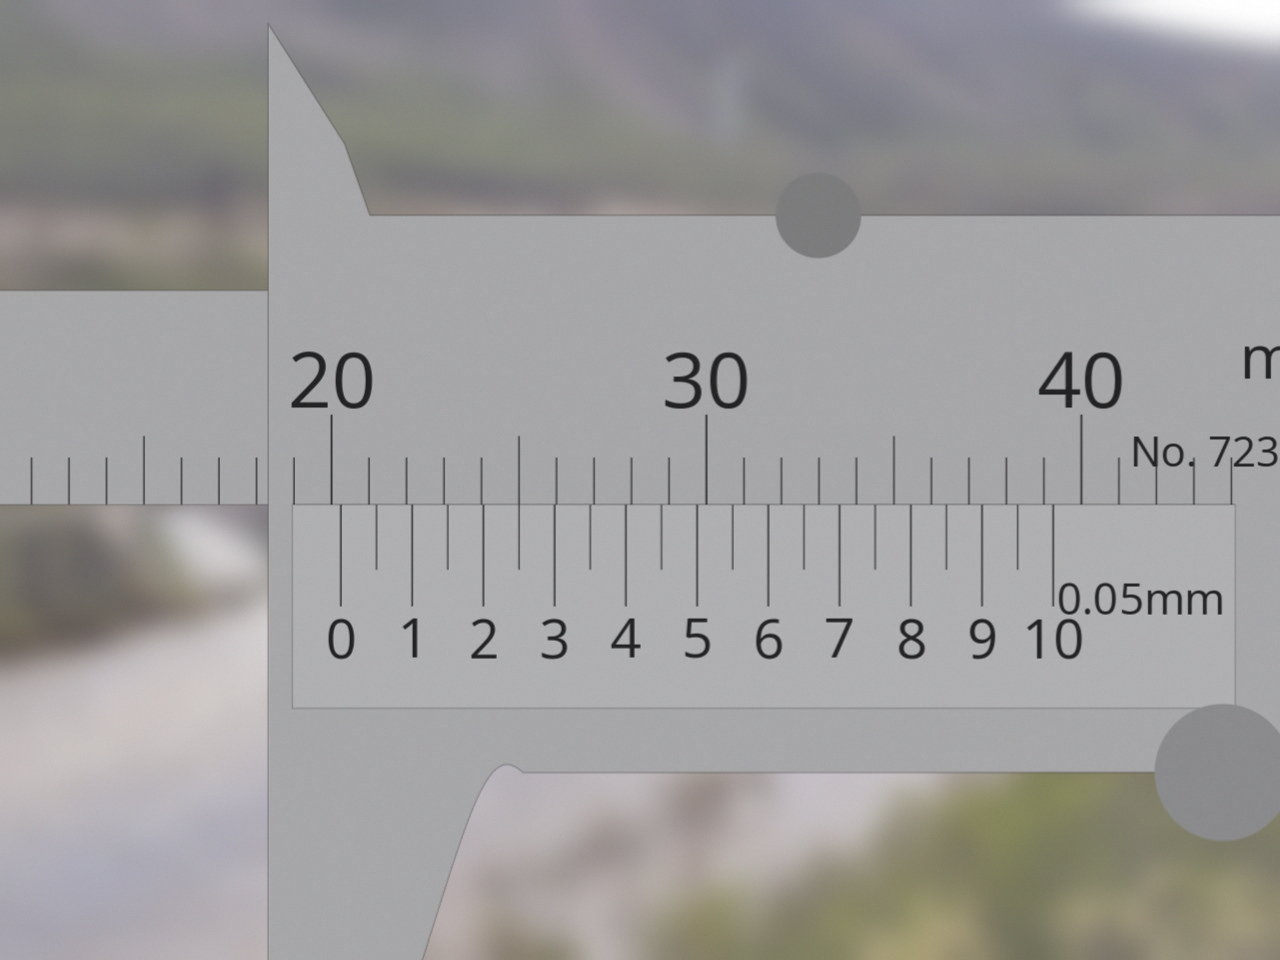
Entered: 20.25 mm
